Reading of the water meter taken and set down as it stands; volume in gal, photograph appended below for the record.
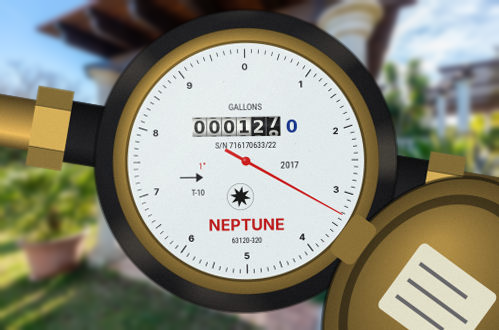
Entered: 1273.3 gal
